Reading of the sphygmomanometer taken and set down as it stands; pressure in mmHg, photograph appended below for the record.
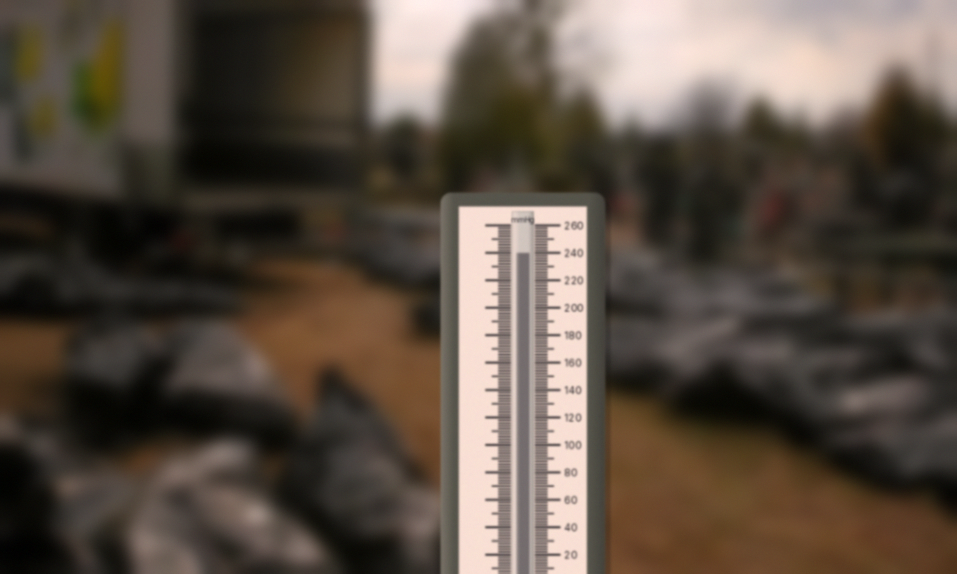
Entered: 240 mmHg
